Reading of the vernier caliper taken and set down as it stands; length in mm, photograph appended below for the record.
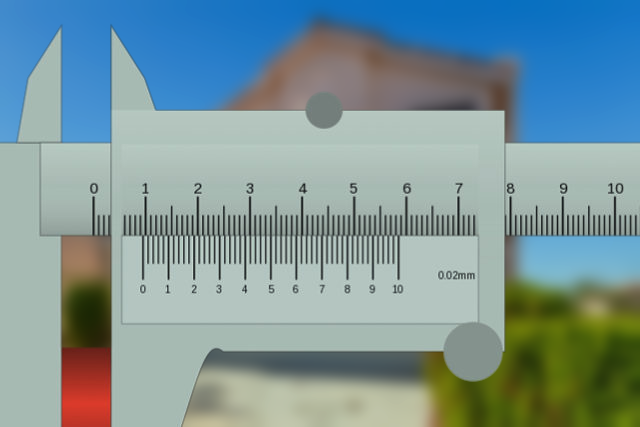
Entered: 9.5 mm
